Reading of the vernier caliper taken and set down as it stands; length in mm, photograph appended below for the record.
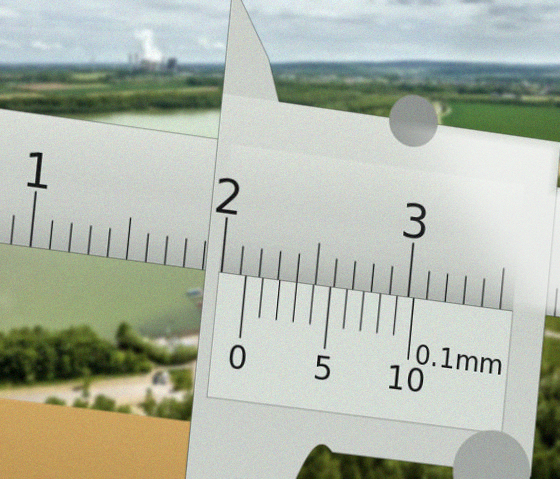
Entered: 21.3 mm
